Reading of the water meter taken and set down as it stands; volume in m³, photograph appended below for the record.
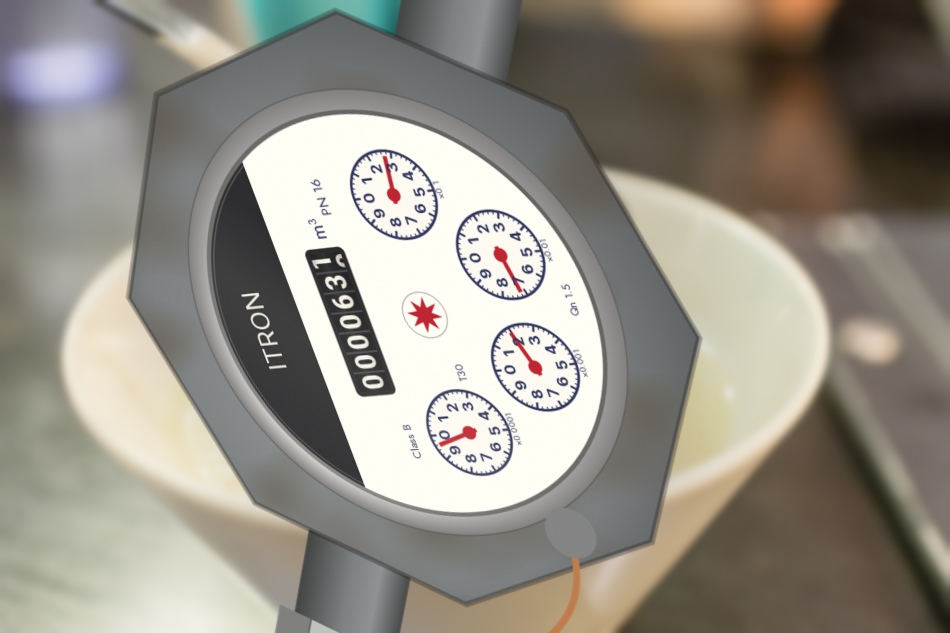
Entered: 631.2719 m³
